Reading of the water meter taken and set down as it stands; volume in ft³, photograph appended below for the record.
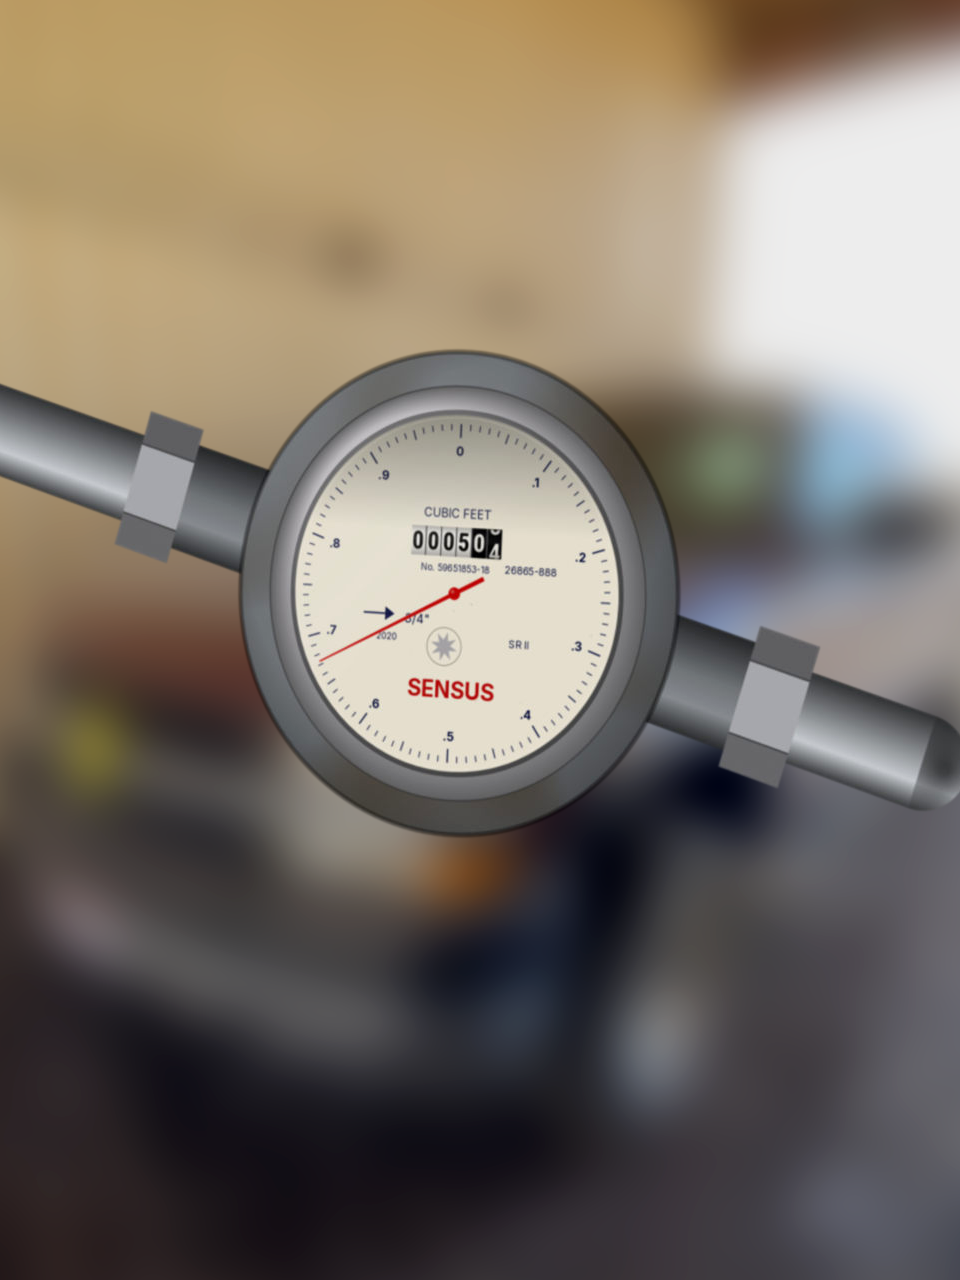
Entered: 503.67 ft³
